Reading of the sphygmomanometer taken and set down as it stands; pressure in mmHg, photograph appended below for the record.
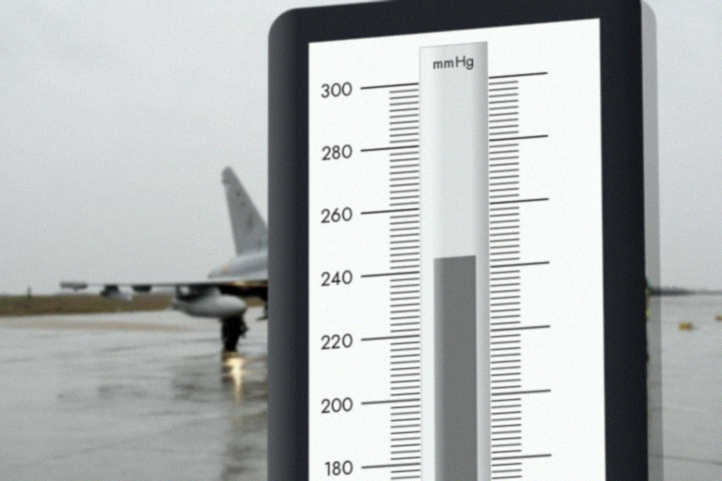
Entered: 244 mmHg
